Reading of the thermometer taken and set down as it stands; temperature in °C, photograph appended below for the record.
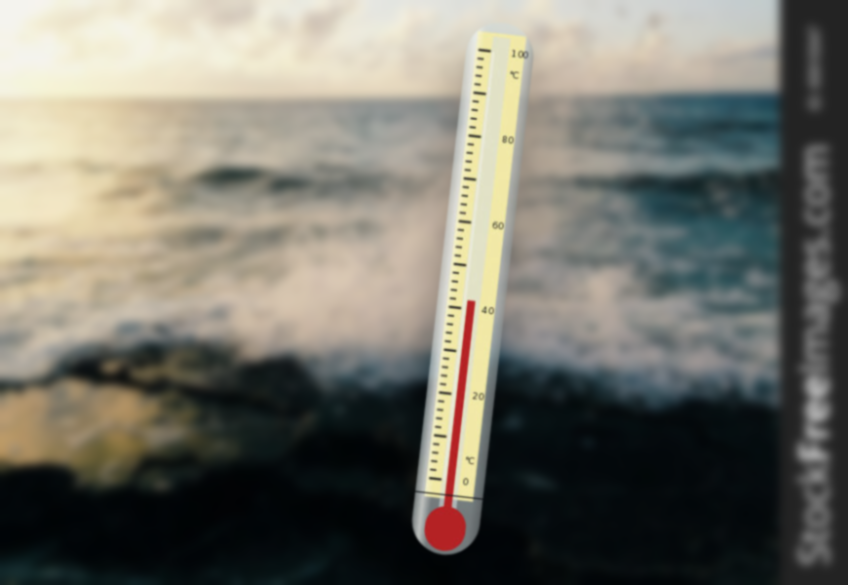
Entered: 42 °C
